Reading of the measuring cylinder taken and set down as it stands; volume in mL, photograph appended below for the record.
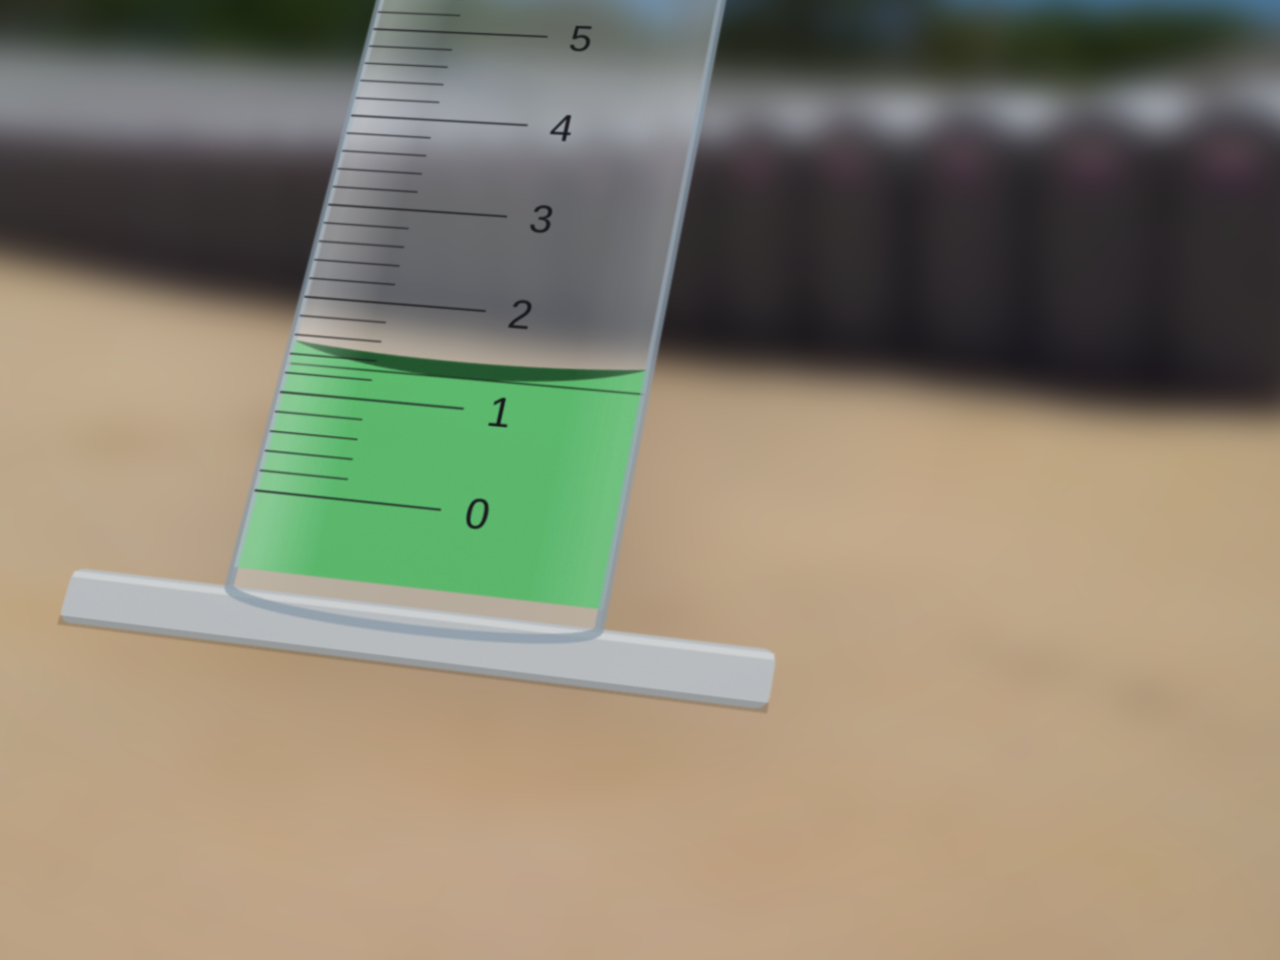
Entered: 1.3 mL
